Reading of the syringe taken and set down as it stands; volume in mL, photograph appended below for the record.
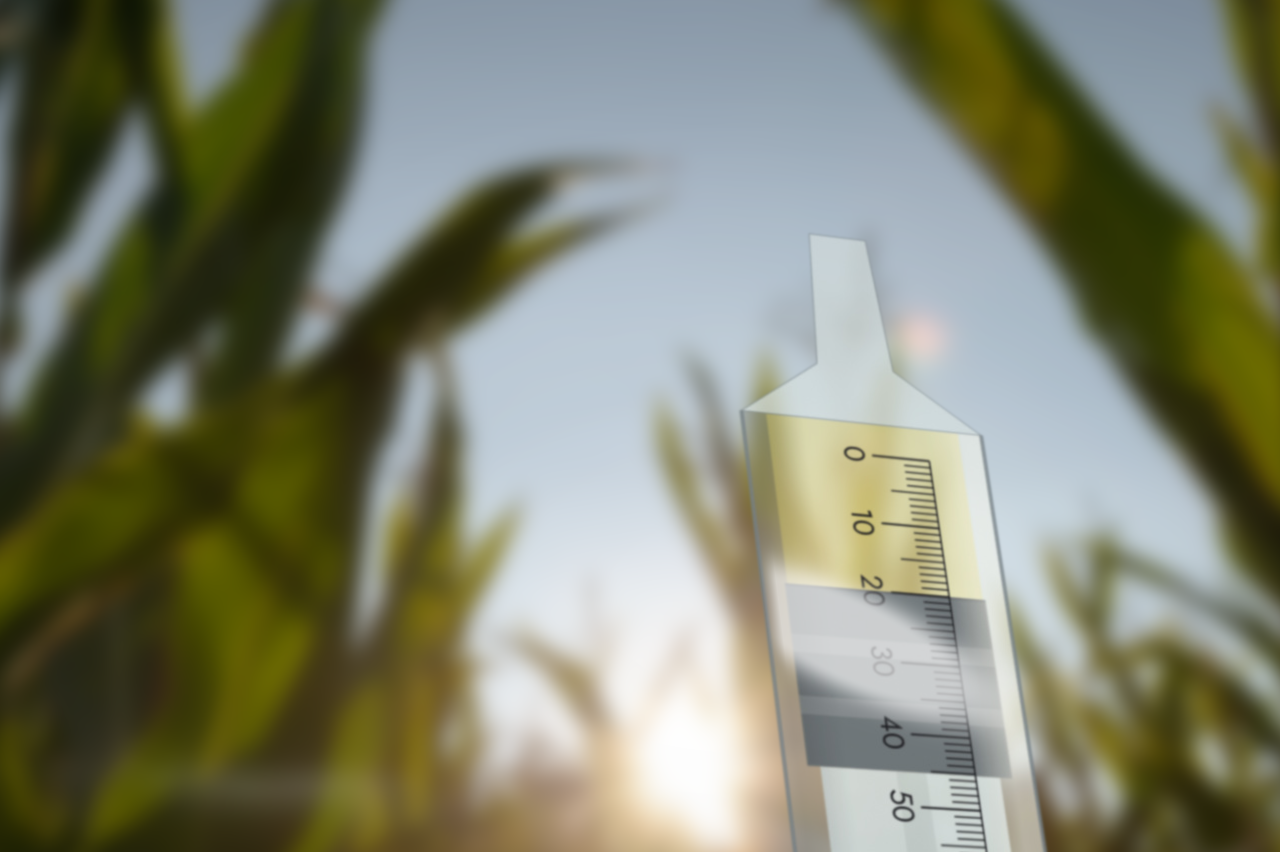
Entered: 20 mL
